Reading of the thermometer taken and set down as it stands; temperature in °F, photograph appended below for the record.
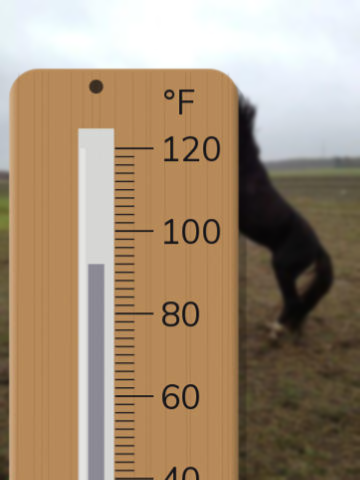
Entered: 92 °F
